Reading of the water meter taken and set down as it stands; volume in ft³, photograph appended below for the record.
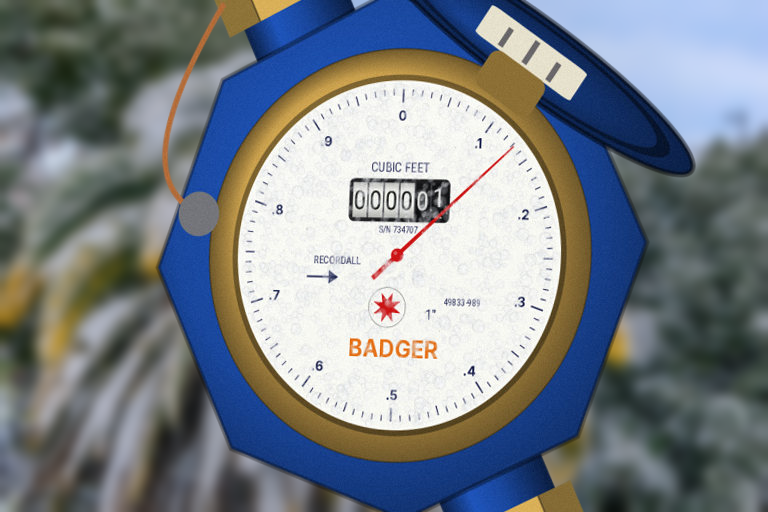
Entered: 1.13 ft³
